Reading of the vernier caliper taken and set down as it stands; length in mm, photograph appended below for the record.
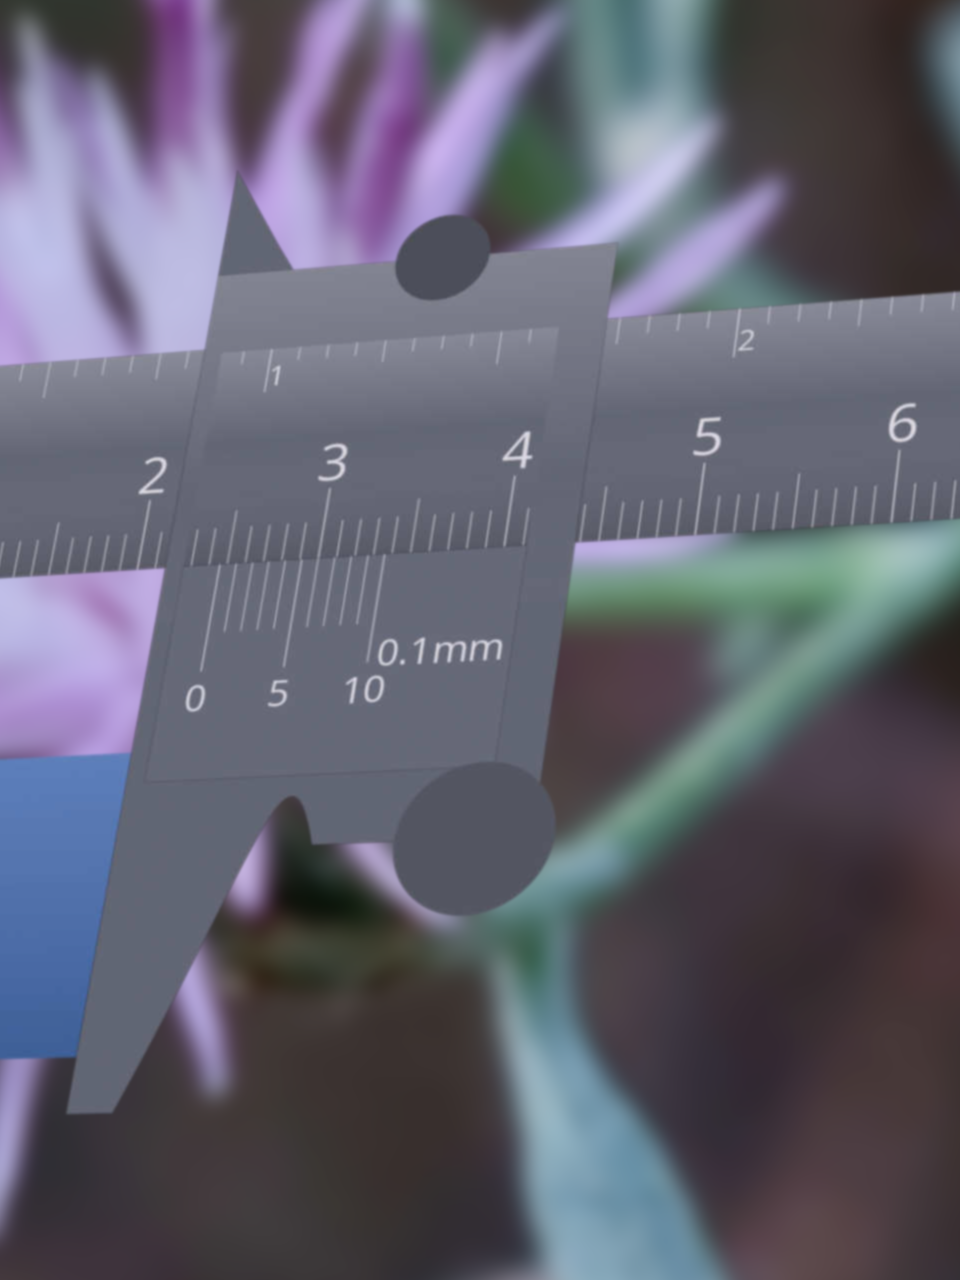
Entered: 24.6 mm
